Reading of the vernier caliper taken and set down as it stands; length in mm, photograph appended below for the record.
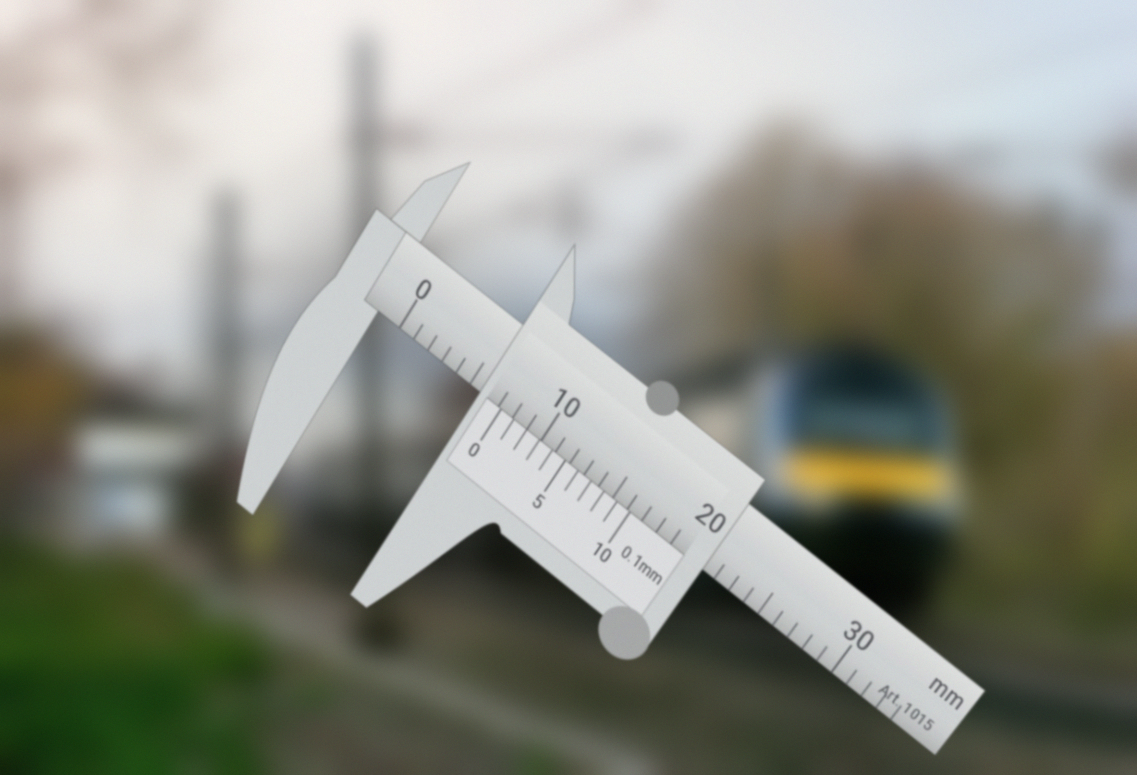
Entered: 7.2 mm
